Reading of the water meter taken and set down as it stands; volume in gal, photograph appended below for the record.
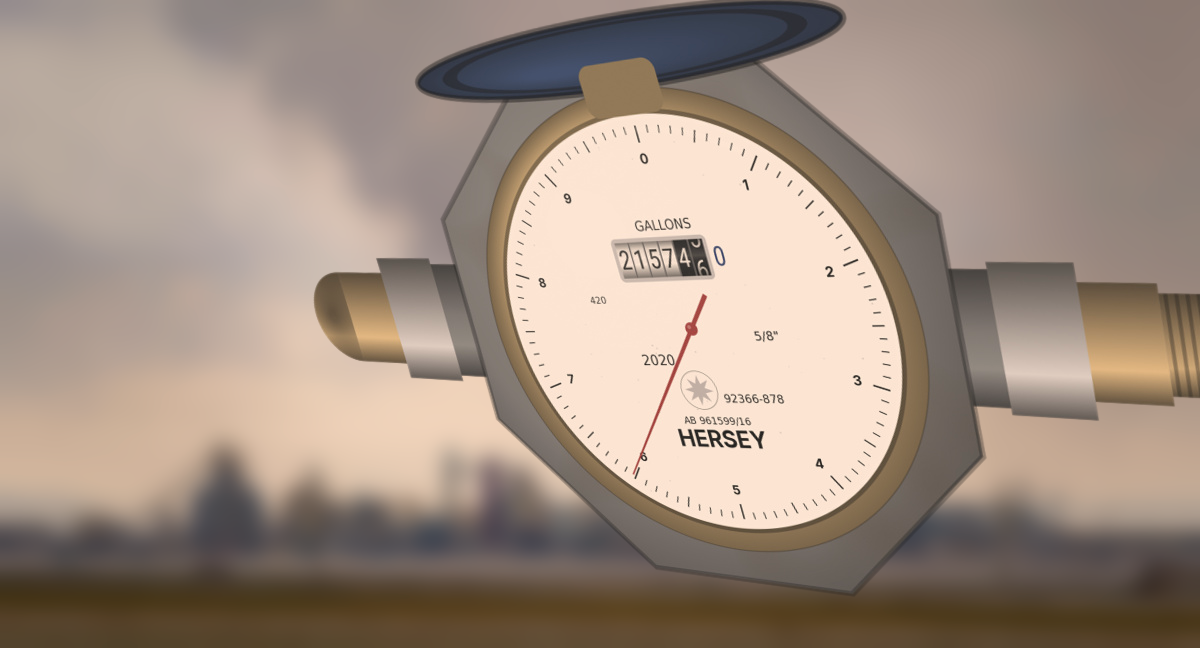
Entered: 2157456.0 gal
